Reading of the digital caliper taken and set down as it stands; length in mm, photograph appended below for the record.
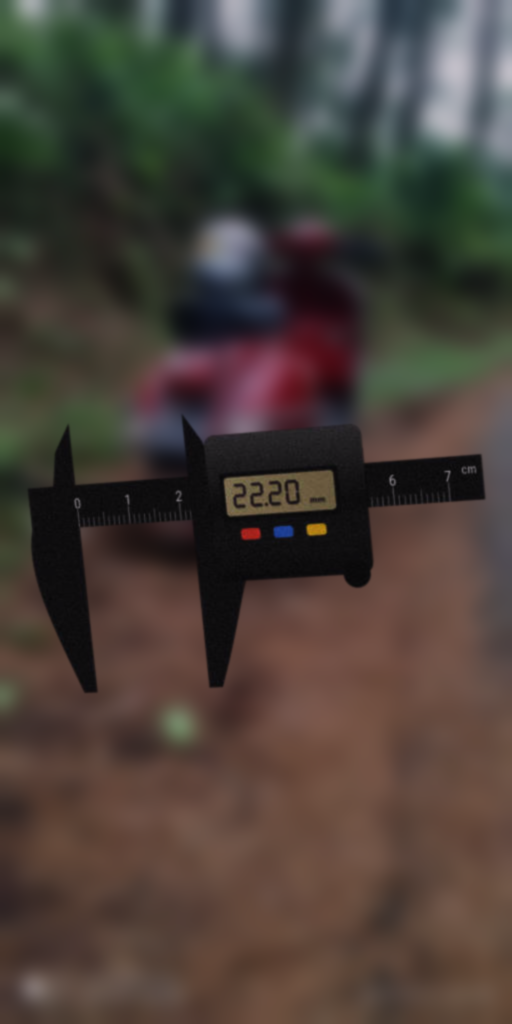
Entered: 22.20 mm
